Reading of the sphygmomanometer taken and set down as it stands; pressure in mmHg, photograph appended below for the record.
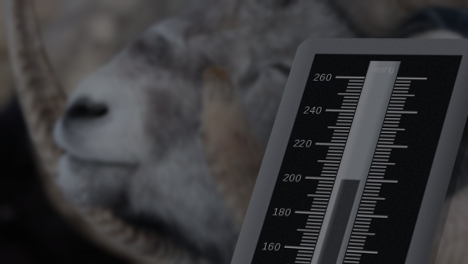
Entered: 200 mmHg
